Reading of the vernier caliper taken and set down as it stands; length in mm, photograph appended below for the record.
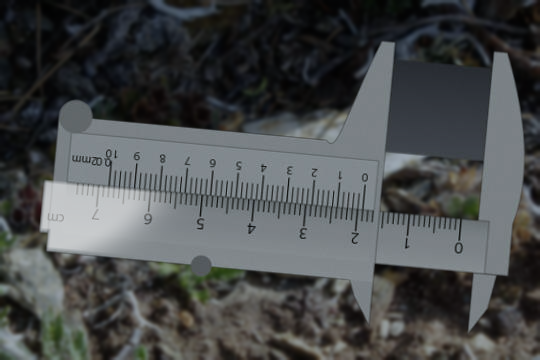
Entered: 19.0 mm
